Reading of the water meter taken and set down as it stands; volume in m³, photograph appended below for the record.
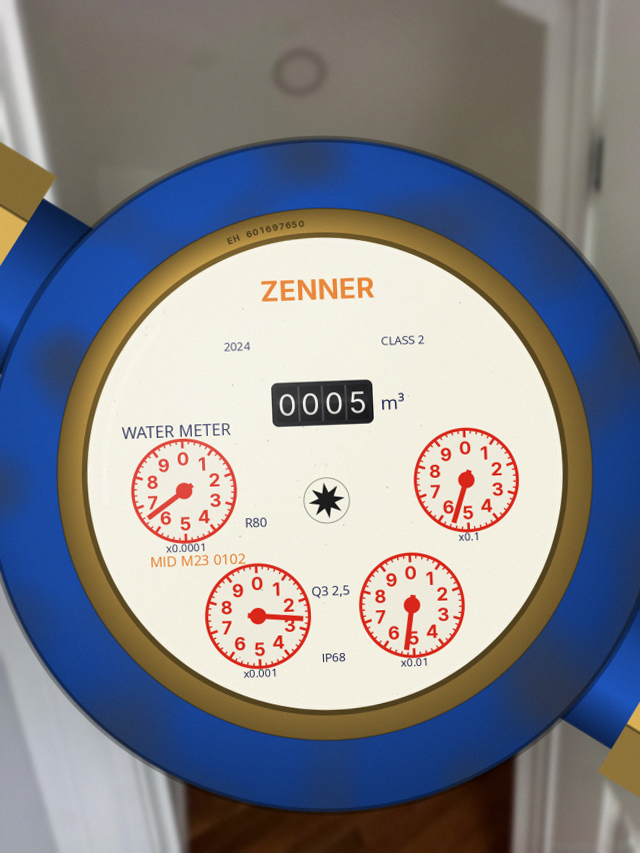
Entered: 5.5526 m³
